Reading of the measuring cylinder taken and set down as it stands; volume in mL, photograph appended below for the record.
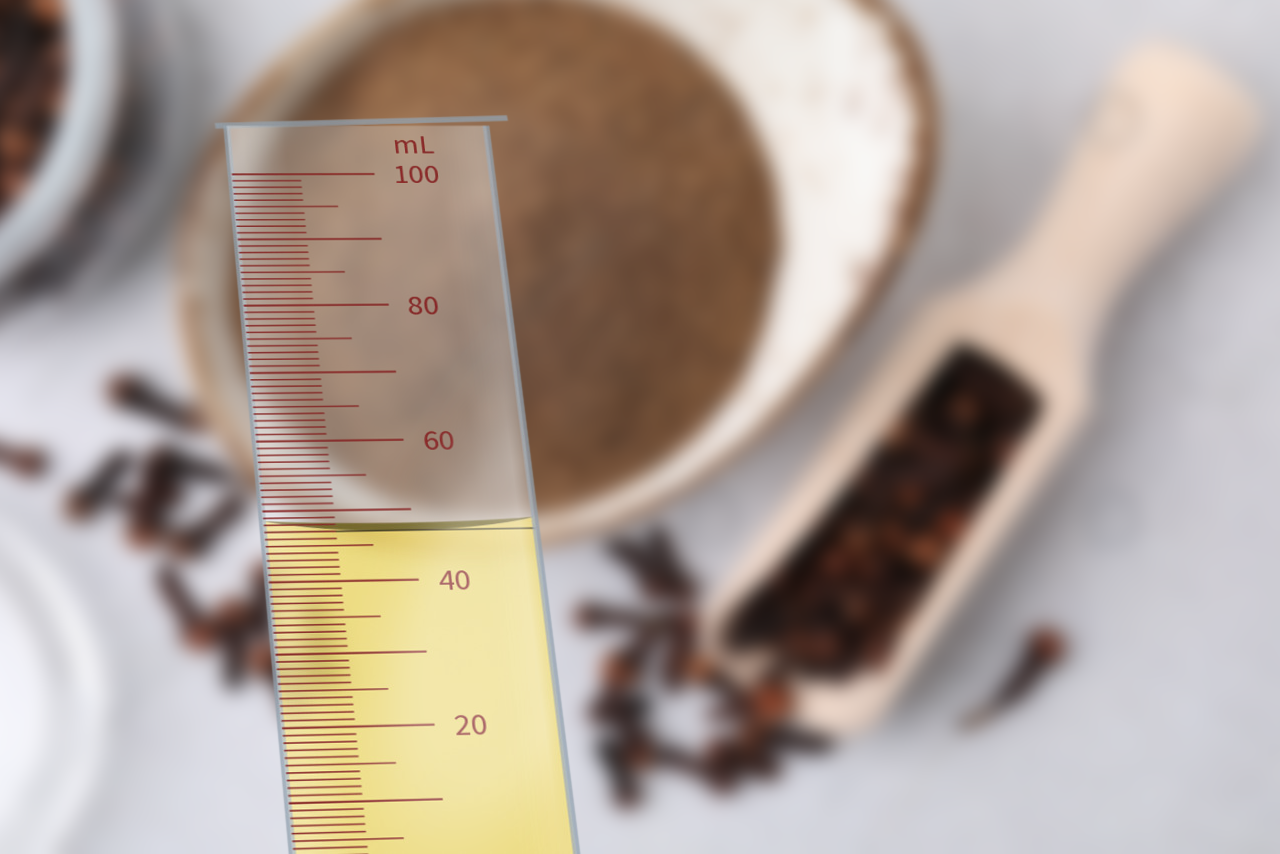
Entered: 47 mL
